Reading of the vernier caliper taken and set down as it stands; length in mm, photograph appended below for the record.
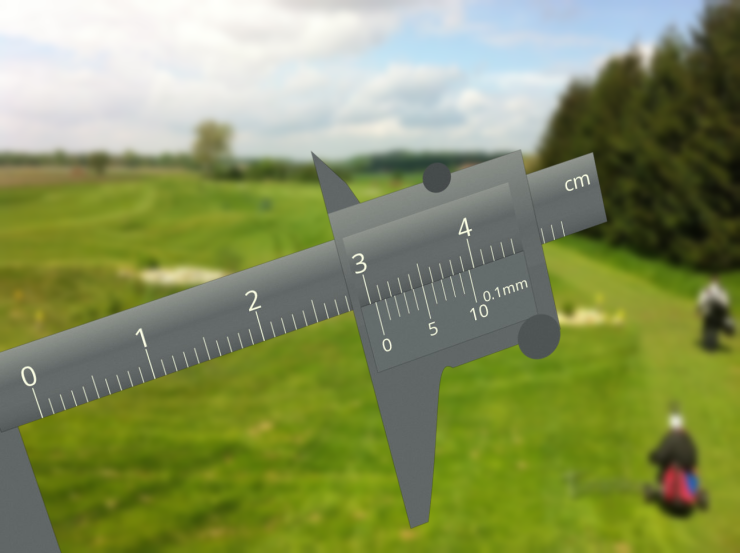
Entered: 30.5 mm
